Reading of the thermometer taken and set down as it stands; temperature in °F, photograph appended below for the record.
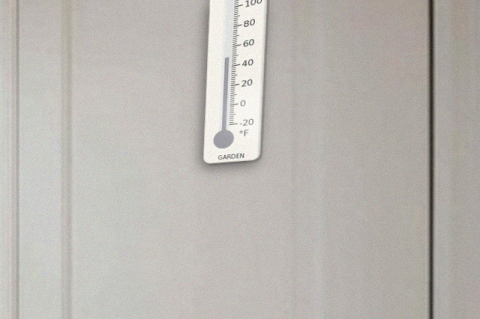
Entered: 50 °F
